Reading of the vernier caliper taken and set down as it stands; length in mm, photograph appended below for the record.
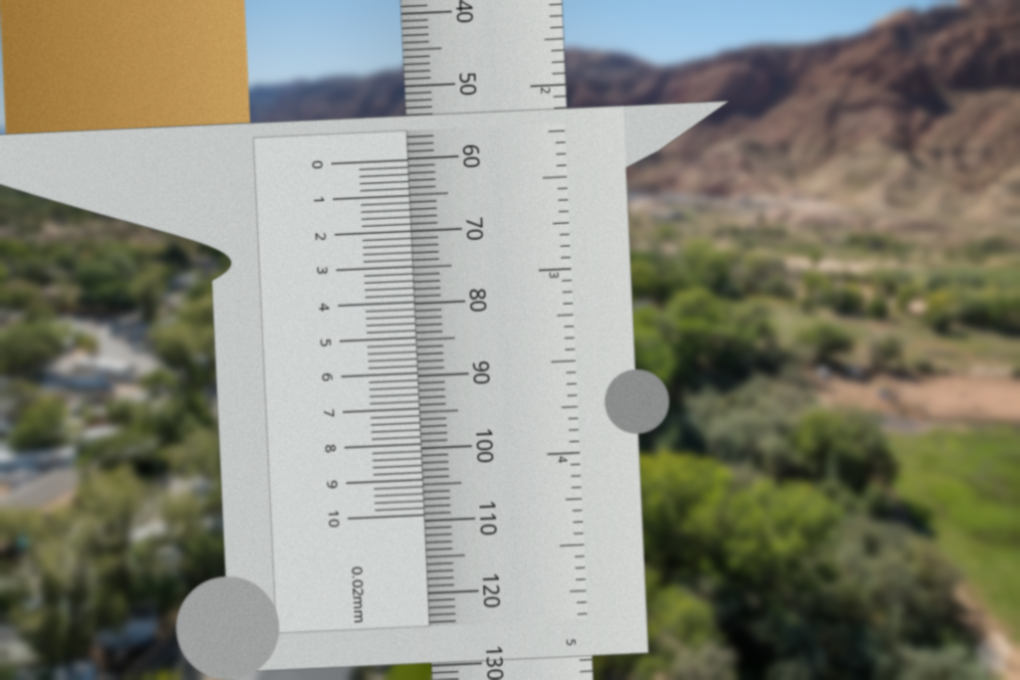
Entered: 60.2 mm
